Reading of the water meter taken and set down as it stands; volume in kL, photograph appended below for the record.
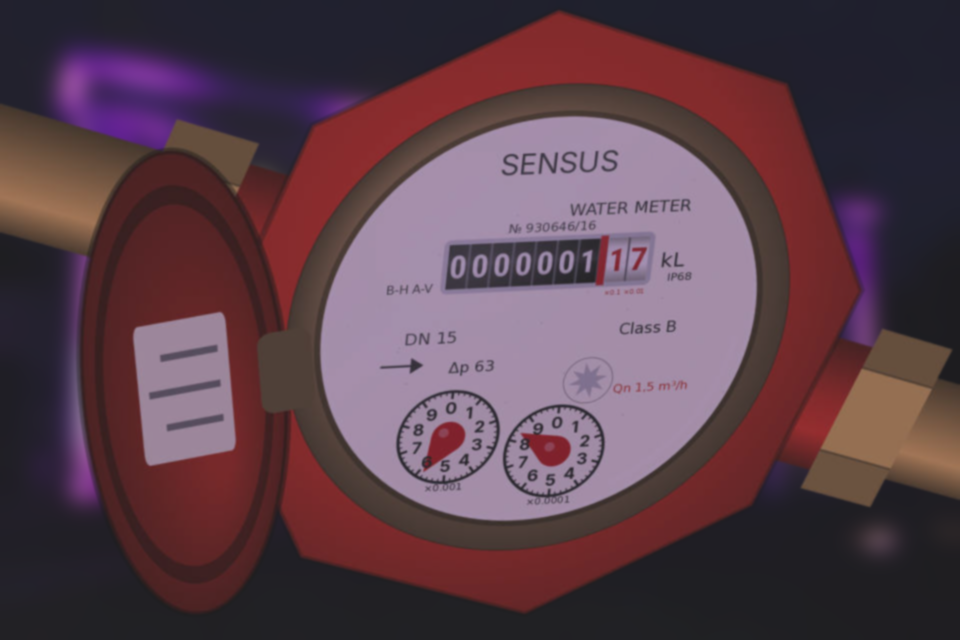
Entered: 1.1758 kL
